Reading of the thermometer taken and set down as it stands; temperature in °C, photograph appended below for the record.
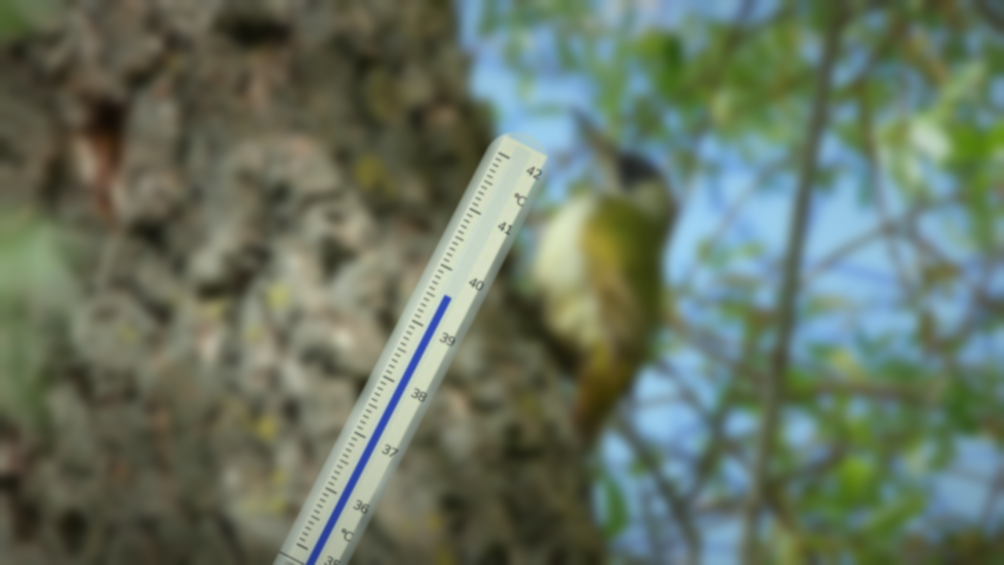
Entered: 39.6 °C
